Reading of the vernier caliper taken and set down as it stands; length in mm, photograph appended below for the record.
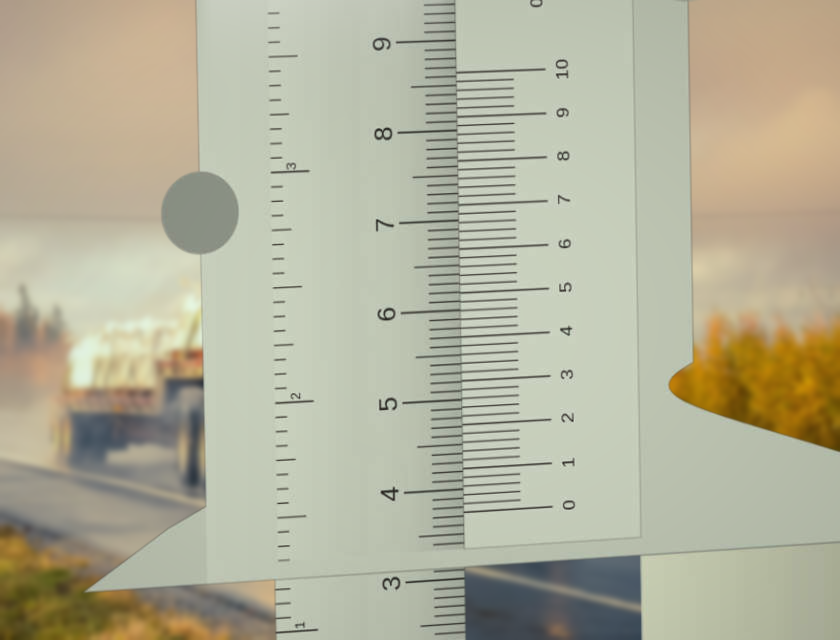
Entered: 37.4 mm
